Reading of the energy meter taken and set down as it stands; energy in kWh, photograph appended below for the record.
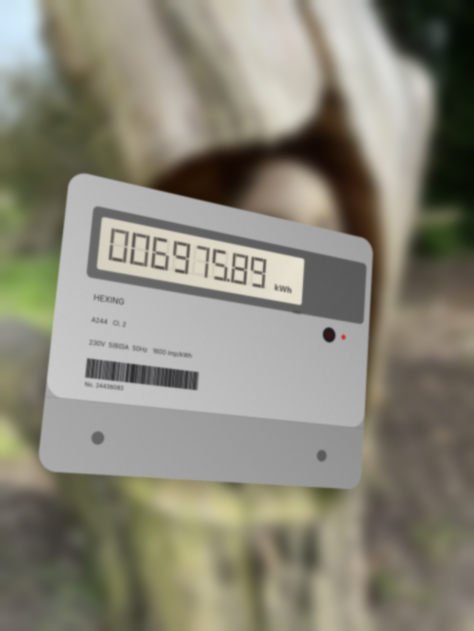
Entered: 6975.89 kWh
